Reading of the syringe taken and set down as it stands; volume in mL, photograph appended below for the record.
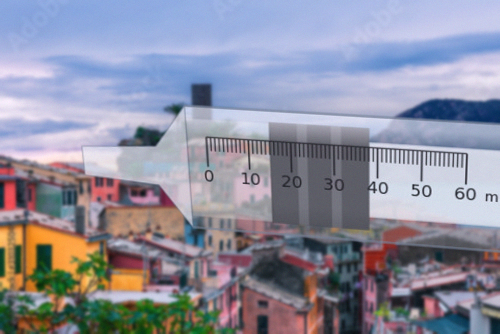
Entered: 15 mL
